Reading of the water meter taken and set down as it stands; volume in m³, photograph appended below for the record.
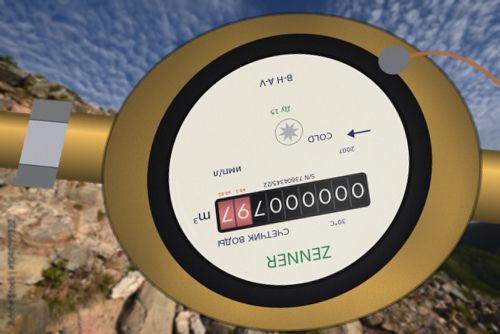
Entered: 7.97 m³
